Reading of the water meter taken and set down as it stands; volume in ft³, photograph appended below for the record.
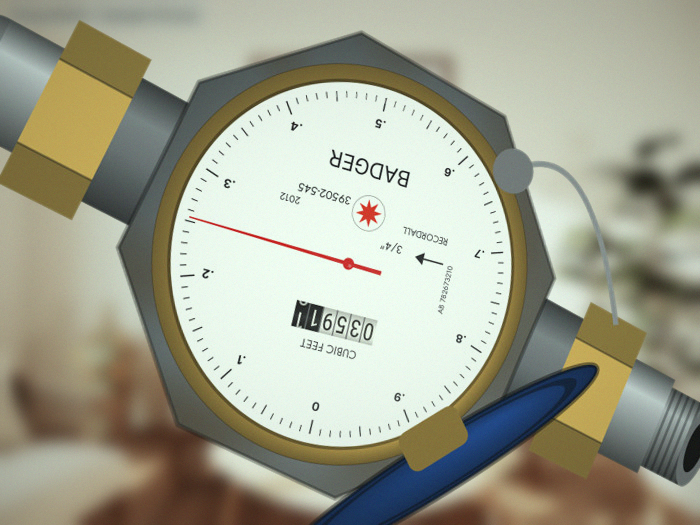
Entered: 35911.25 ft³
